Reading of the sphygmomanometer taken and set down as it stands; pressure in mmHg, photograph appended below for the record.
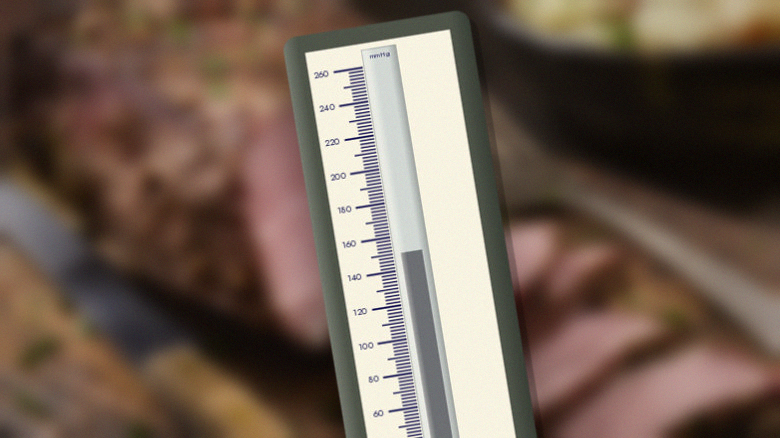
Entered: 150 mmHg
